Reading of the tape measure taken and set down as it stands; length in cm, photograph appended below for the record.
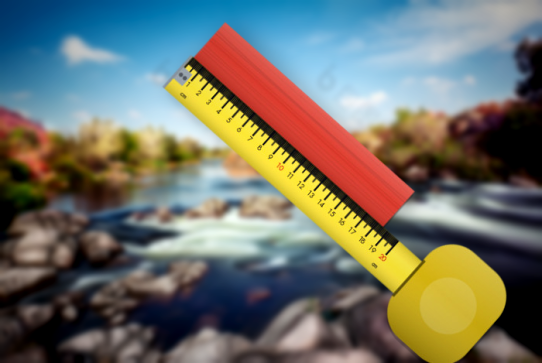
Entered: 18.5 cm
